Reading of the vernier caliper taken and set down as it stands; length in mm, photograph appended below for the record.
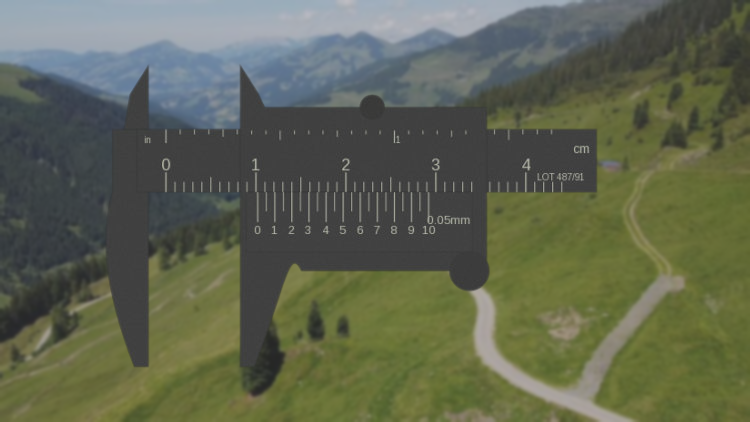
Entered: 10.2 mm
